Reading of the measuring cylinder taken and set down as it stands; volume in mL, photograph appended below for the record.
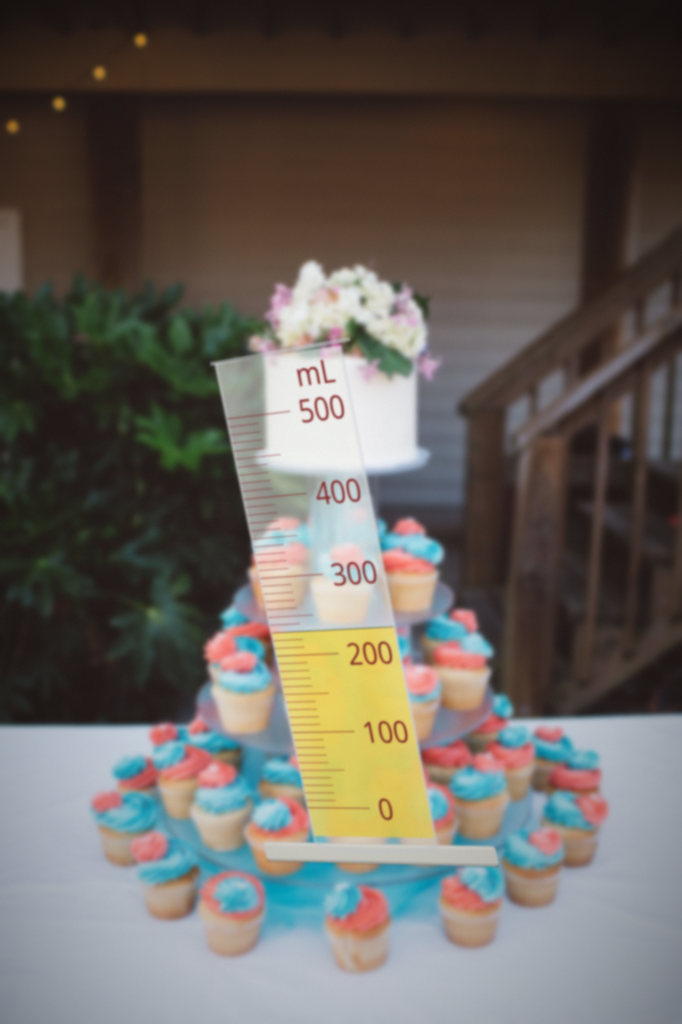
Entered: 230 mL
